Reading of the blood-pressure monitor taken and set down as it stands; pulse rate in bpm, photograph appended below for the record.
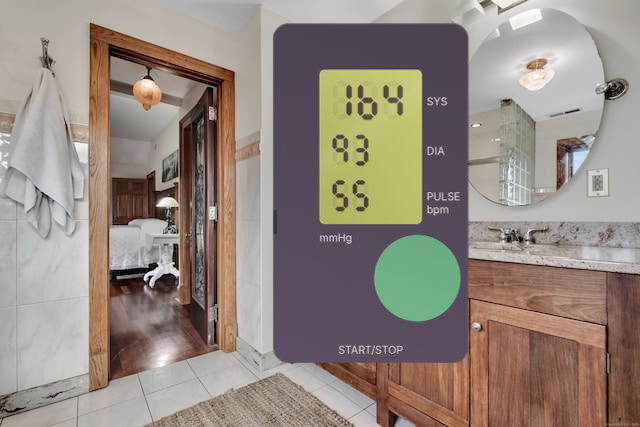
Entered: 55 bpm
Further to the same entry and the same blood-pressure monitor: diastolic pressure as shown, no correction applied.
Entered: 93 mmHg
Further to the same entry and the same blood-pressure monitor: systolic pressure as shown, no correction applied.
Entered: 164 mmHg
